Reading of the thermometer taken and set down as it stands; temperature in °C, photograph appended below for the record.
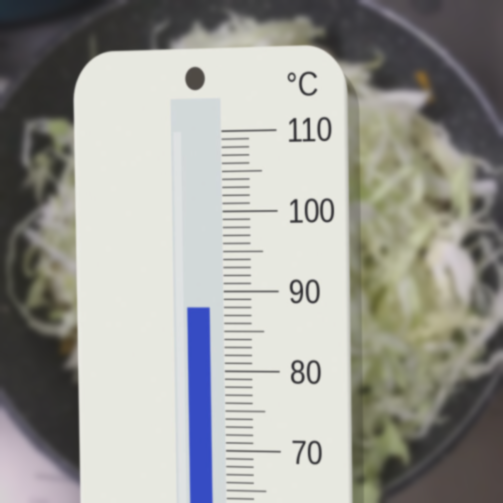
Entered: 88 °C
